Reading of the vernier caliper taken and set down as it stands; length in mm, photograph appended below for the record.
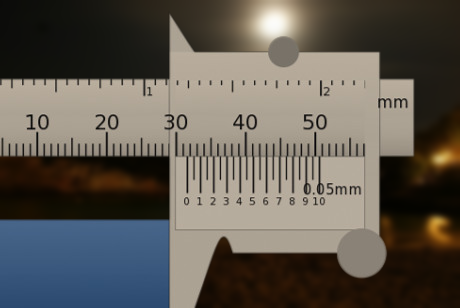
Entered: 31.6 mm
